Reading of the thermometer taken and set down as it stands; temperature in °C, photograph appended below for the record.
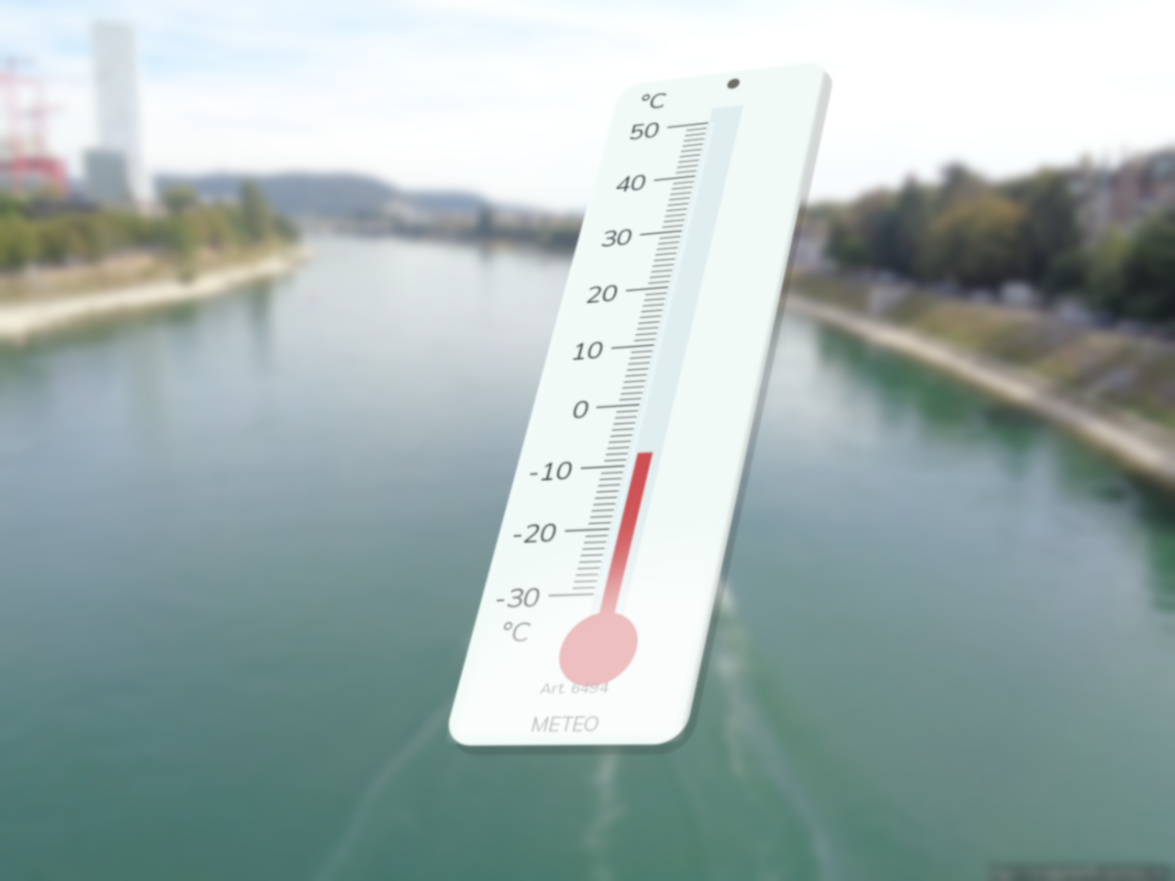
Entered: -8 °C
